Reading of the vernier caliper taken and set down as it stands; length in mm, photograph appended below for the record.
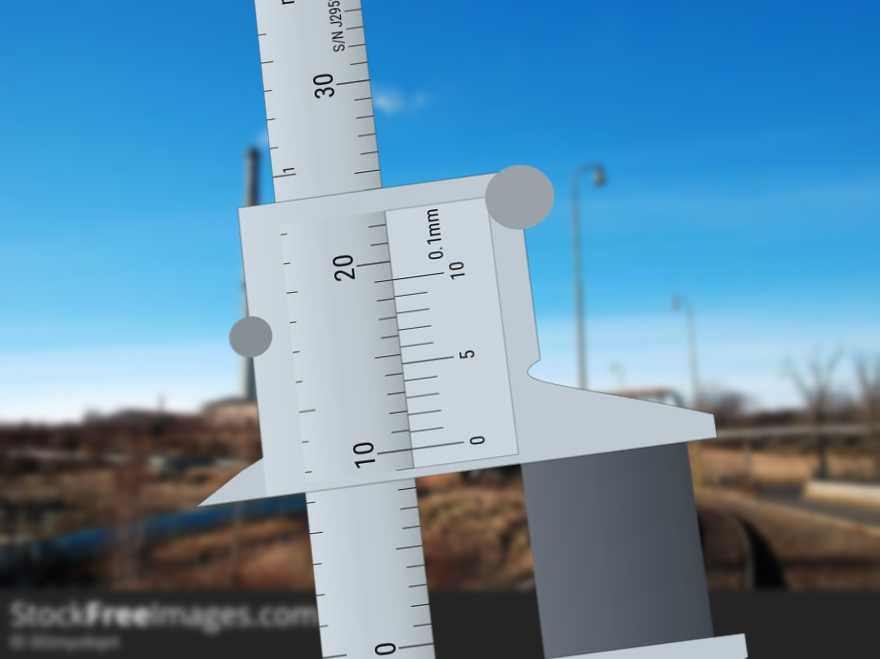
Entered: 10.0 mm
